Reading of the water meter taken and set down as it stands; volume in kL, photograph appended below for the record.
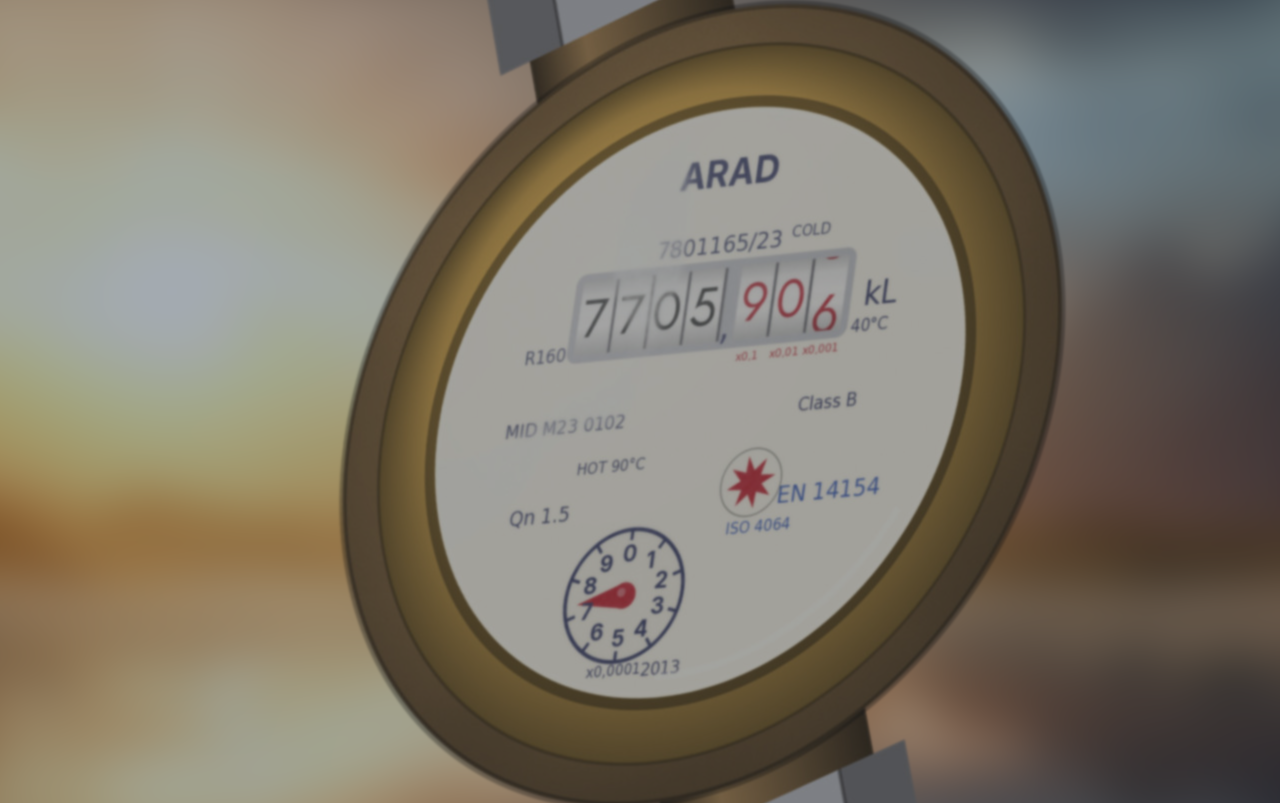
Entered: 7705.9057 kL
